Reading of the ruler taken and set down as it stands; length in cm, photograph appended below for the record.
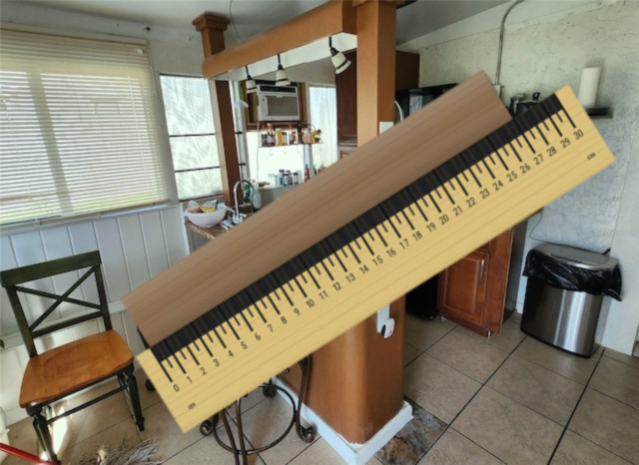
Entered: 27 cm
